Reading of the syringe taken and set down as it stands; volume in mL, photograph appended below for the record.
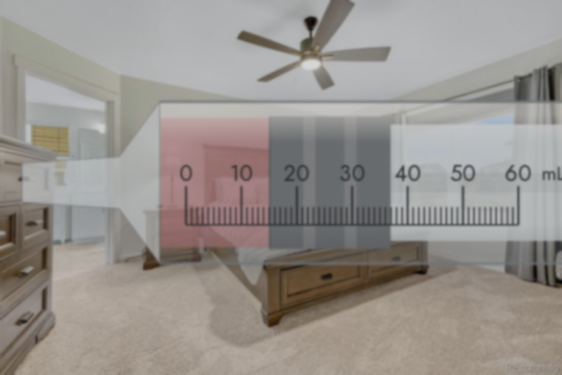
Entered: 15 mL
